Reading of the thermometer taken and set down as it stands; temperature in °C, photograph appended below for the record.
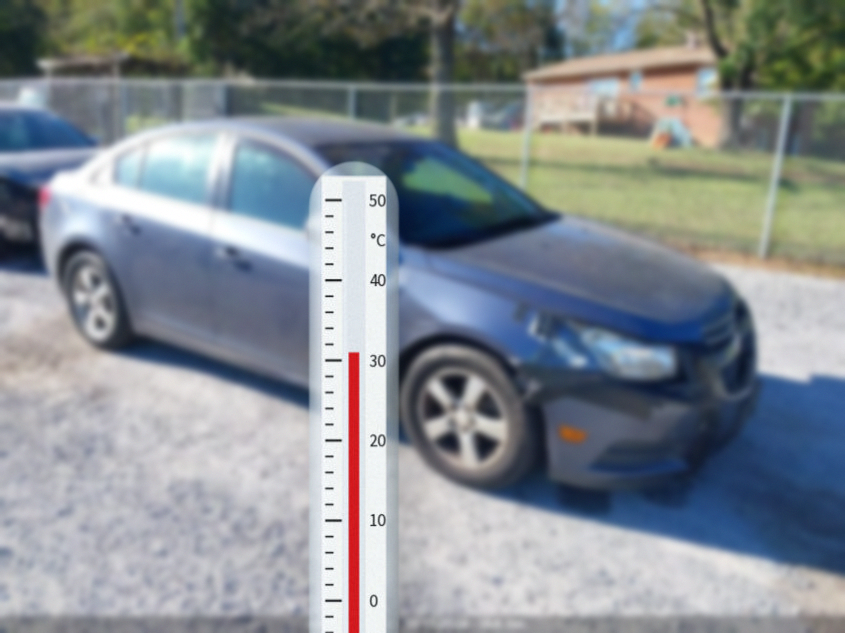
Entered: 31 °C
